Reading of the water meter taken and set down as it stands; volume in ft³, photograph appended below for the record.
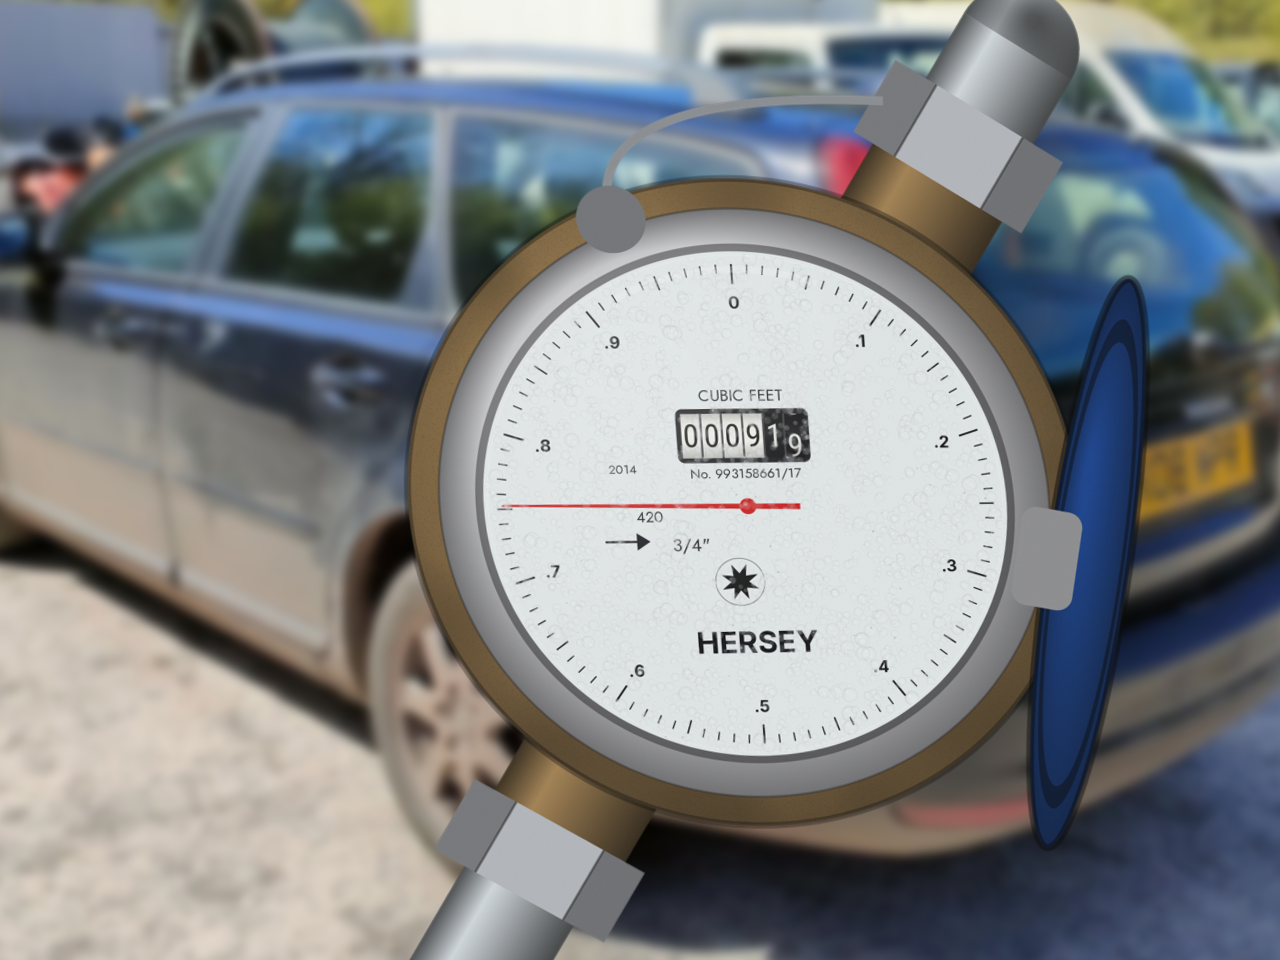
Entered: 918.75 ft³
